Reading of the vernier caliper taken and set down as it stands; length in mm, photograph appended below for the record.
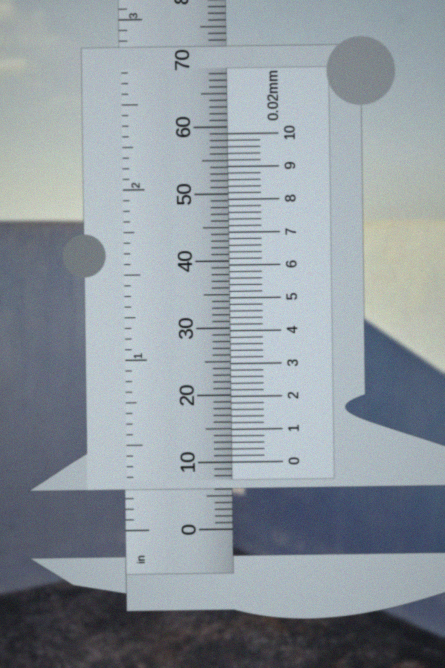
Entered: 10.0 mm
